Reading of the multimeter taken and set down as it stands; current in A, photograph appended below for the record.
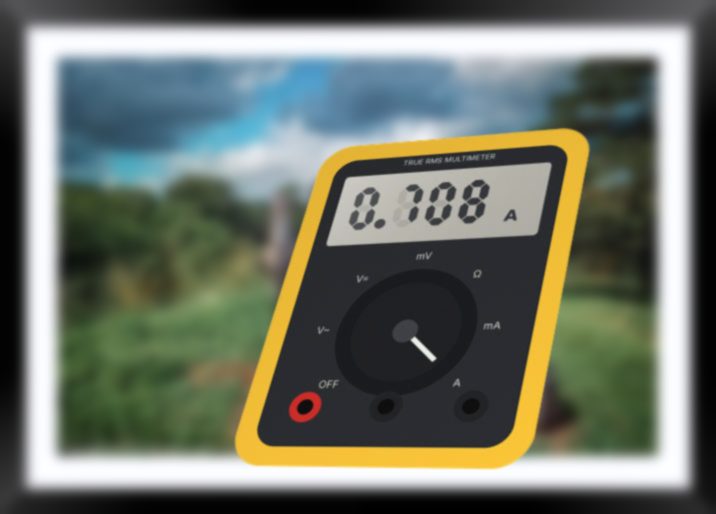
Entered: 0.708 A
